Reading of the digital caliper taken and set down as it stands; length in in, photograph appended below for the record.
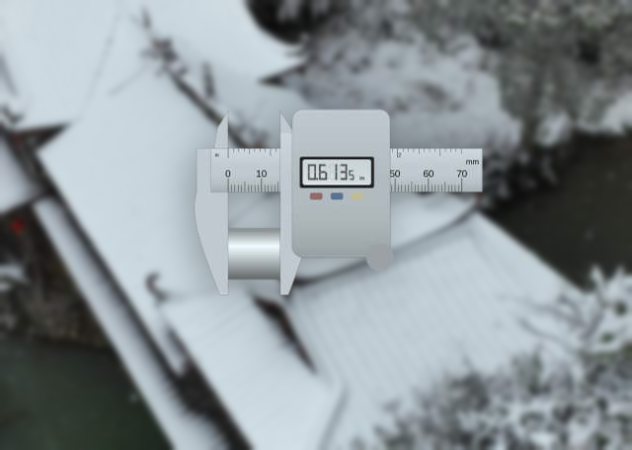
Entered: 0.6135 in
